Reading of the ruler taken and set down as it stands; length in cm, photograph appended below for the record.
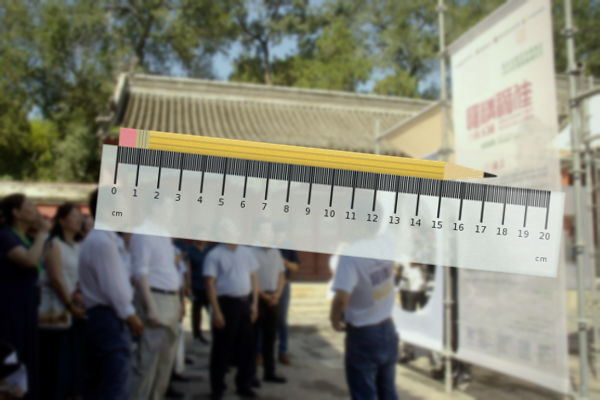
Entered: 17.5 cm
